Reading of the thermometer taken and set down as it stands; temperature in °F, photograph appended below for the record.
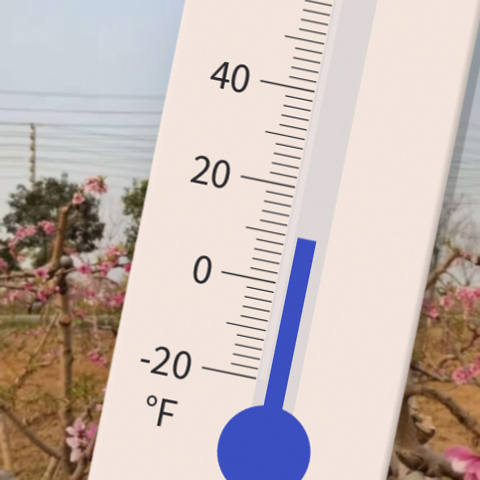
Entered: 10 °F
